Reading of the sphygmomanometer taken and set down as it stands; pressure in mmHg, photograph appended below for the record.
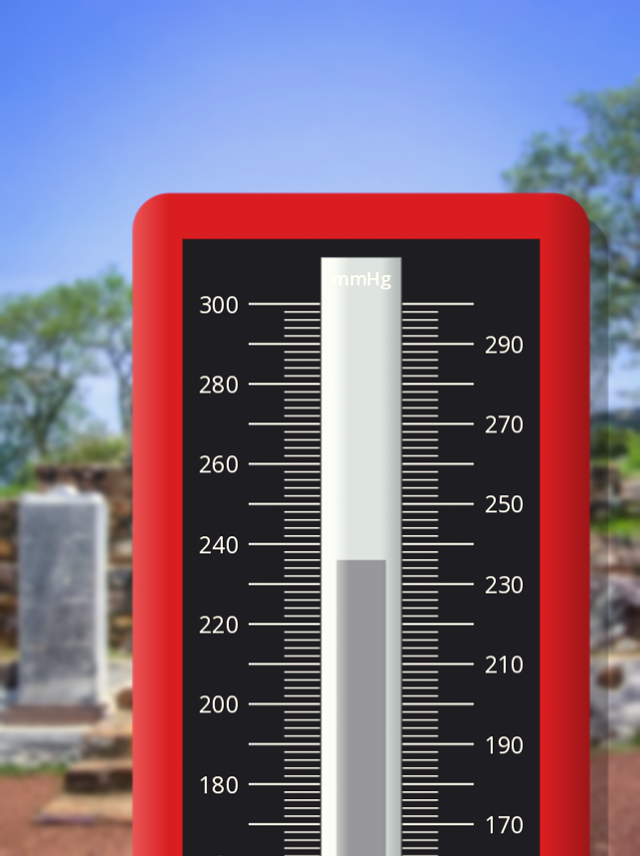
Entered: 236 mmHg
